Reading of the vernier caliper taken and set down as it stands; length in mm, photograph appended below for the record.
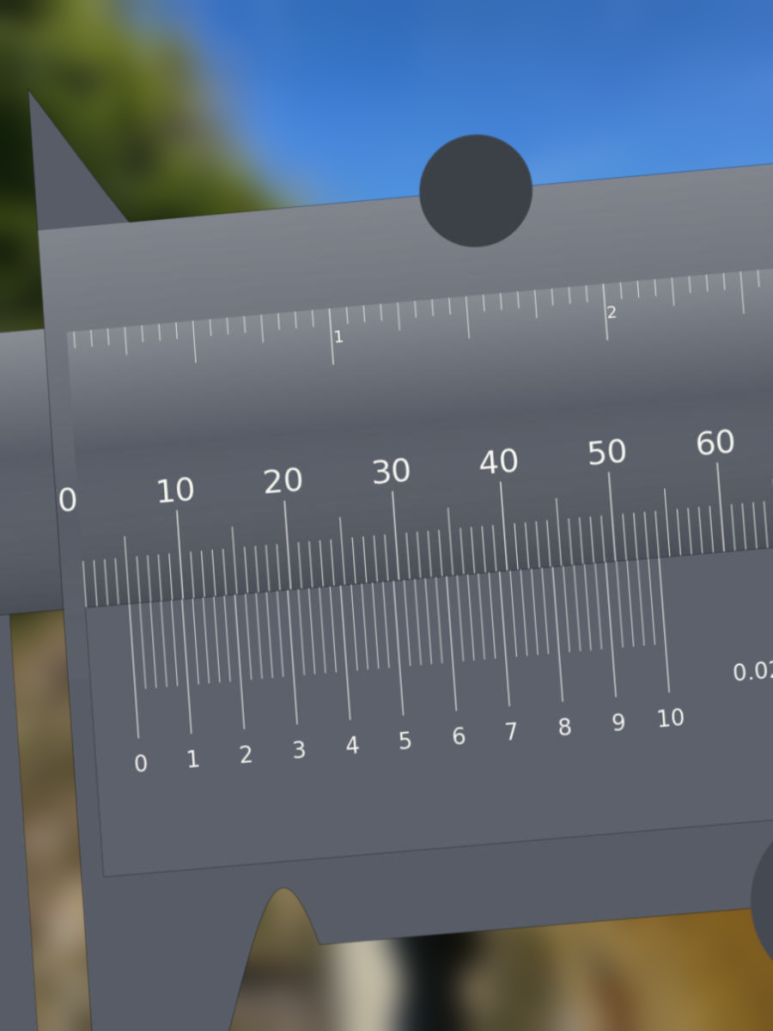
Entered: 5.0 mm
